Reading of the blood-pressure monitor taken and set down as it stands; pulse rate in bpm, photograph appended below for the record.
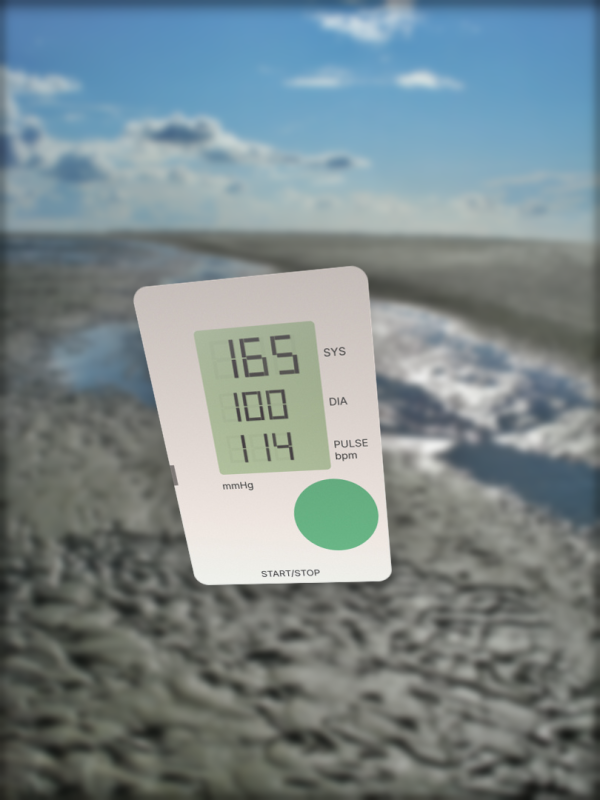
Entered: 114 bpm
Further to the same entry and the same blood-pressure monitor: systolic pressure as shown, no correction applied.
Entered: 165 mmHg
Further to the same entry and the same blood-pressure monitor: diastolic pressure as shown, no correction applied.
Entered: 100 mmHg
